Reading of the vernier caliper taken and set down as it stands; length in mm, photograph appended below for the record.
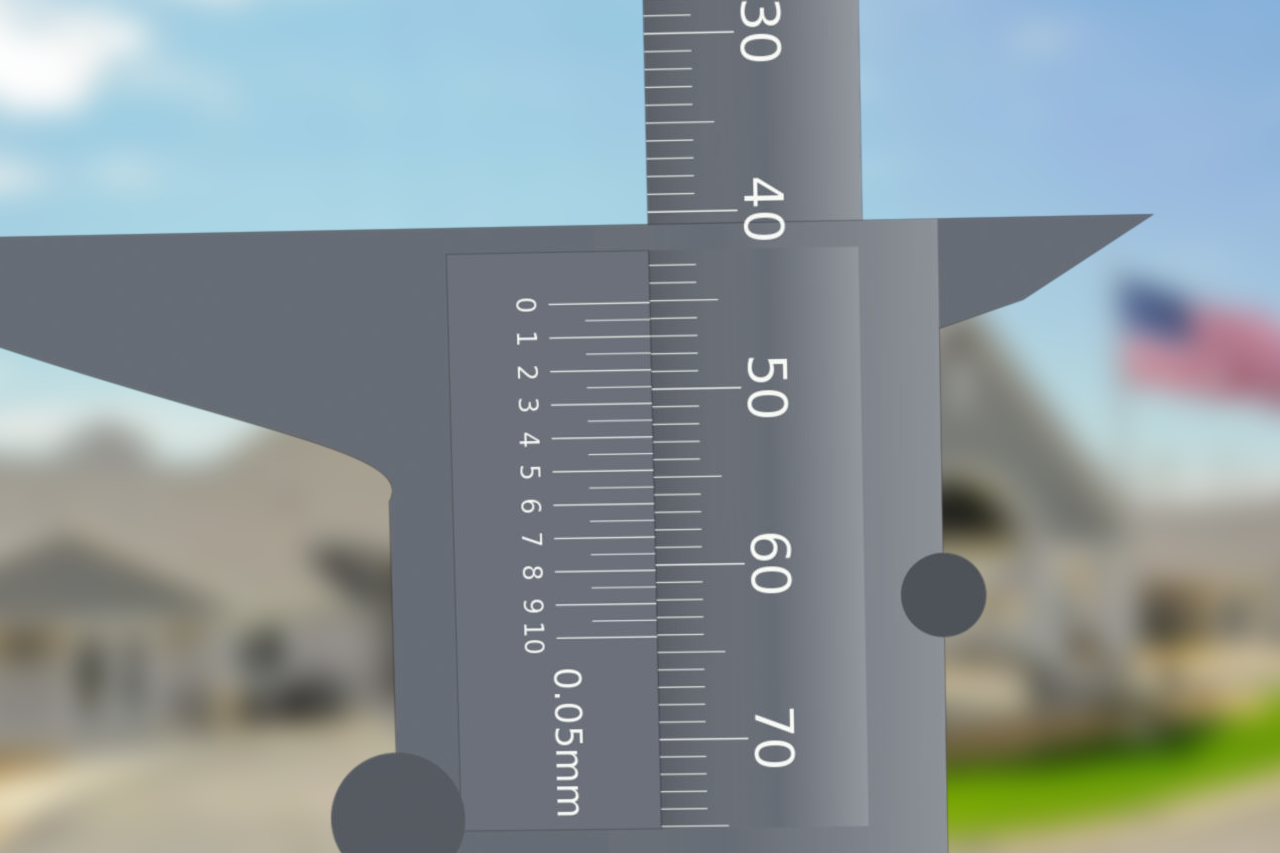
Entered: 45.1 mm
